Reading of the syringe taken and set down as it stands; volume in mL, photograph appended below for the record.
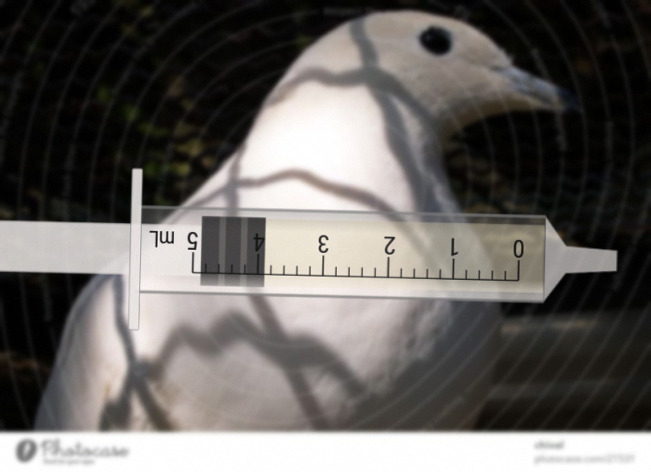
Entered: 3.9 mL
